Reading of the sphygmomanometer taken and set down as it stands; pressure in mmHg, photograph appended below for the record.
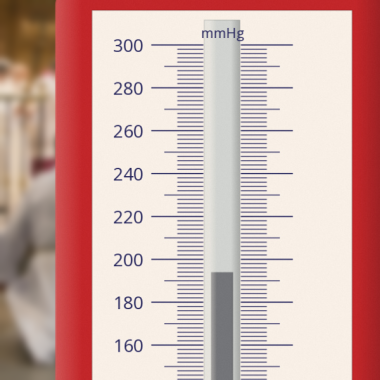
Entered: 194 mmHg
